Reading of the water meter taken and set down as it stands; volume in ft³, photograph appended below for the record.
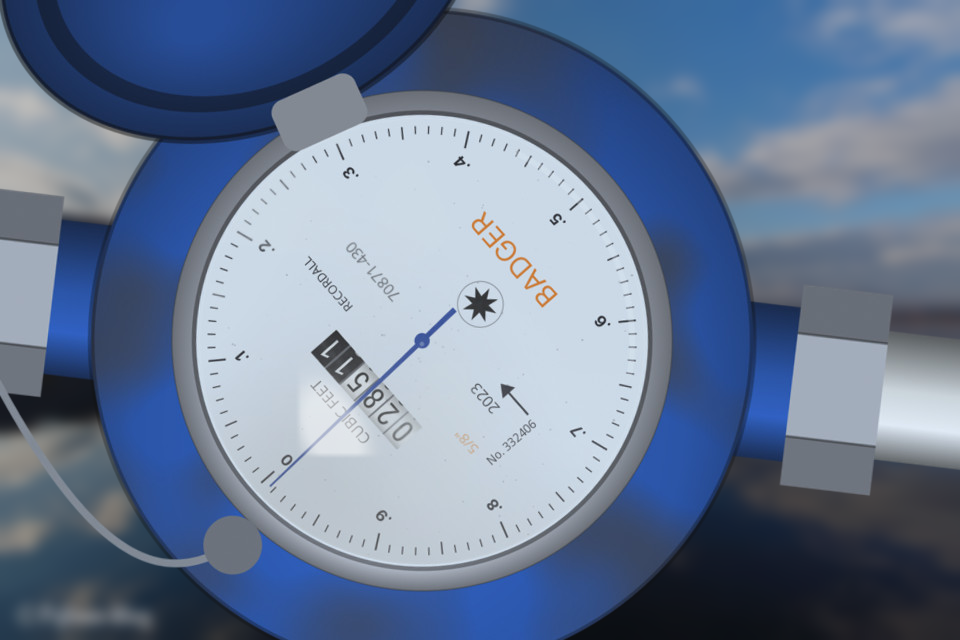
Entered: 28510.99 ft³
